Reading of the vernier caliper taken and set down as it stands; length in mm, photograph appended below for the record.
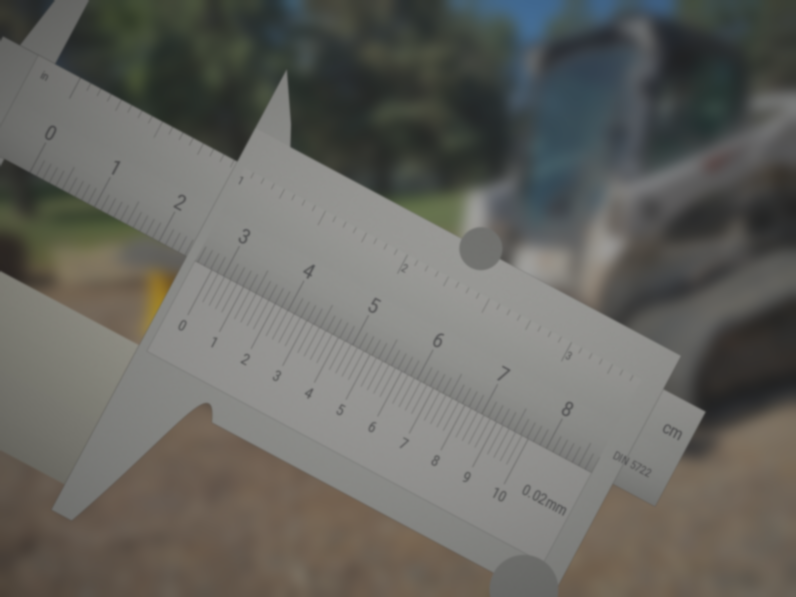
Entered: 28.2 mm
